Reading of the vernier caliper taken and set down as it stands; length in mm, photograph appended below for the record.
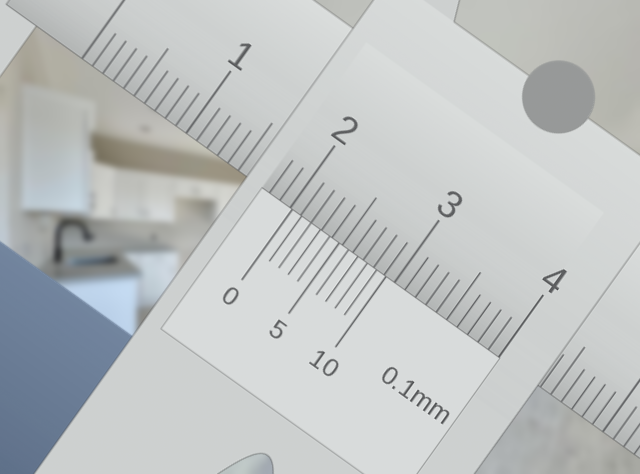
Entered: 20.2 mm
